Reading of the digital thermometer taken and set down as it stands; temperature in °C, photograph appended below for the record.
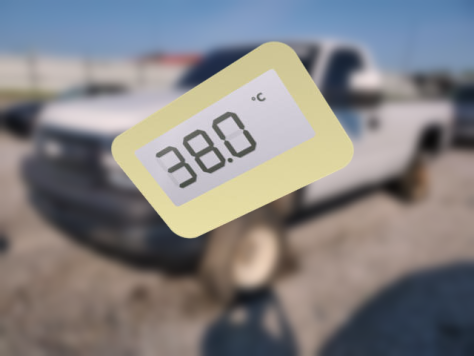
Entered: 38.0 °C
